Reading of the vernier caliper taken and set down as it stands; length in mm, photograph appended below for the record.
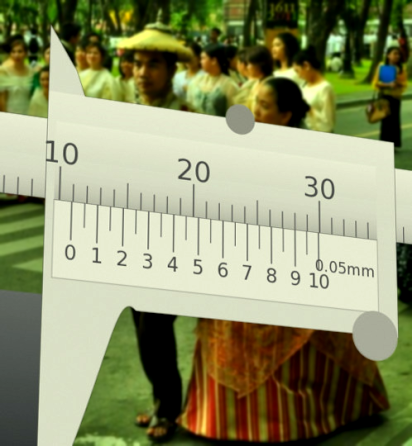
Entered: 10.9 mm
